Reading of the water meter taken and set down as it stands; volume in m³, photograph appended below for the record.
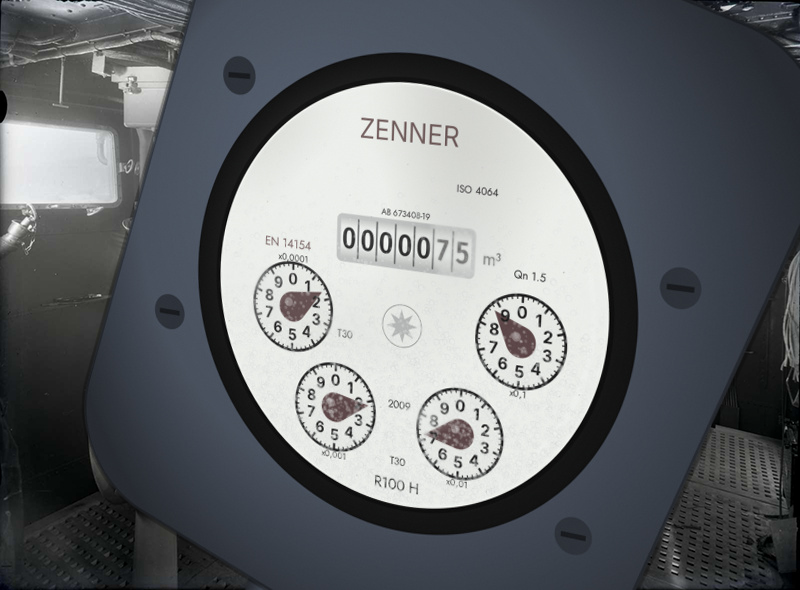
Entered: 75.8721 m³
